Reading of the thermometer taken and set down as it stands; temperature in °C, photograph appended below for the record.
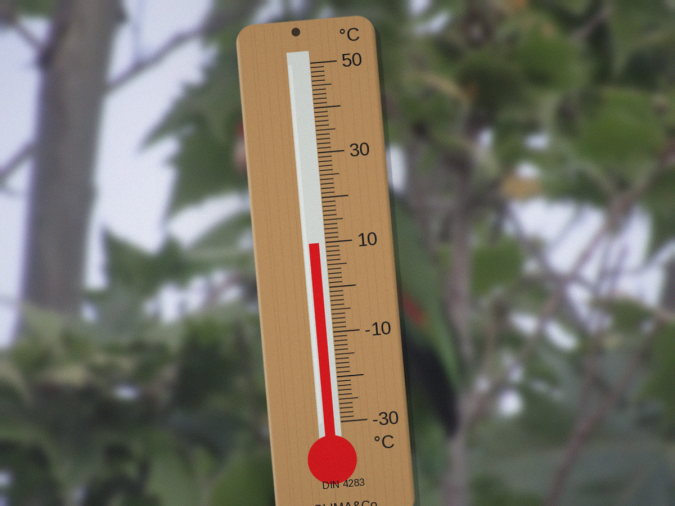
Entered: 10 °C
